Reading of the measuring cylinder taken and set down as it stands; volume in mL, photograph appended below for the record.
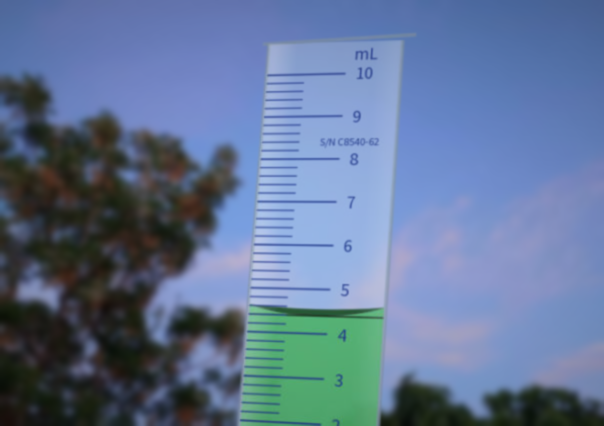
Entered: 4.4 mL
